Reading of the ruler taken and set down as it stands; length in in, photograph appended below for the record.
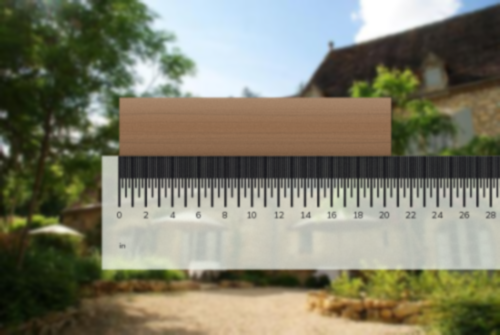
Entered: 20.5 in
